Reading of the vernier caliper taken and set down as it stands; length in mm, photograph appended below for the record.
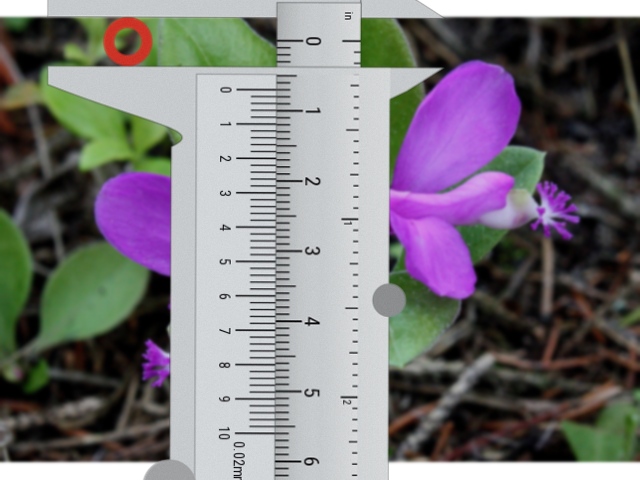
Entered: 7.0 mm
